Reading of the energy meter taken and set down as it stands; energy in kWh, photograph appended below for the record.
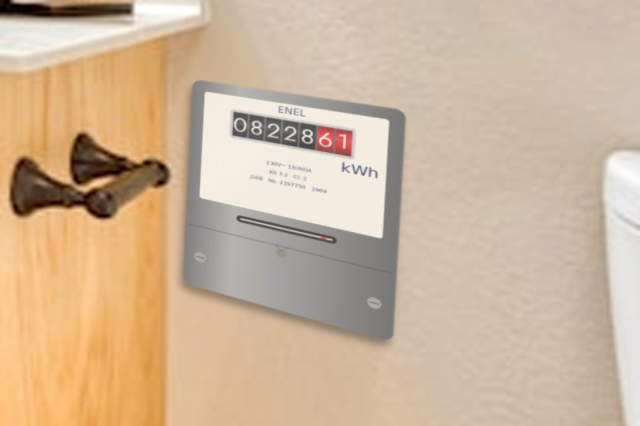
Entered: 8228.61 kWh
